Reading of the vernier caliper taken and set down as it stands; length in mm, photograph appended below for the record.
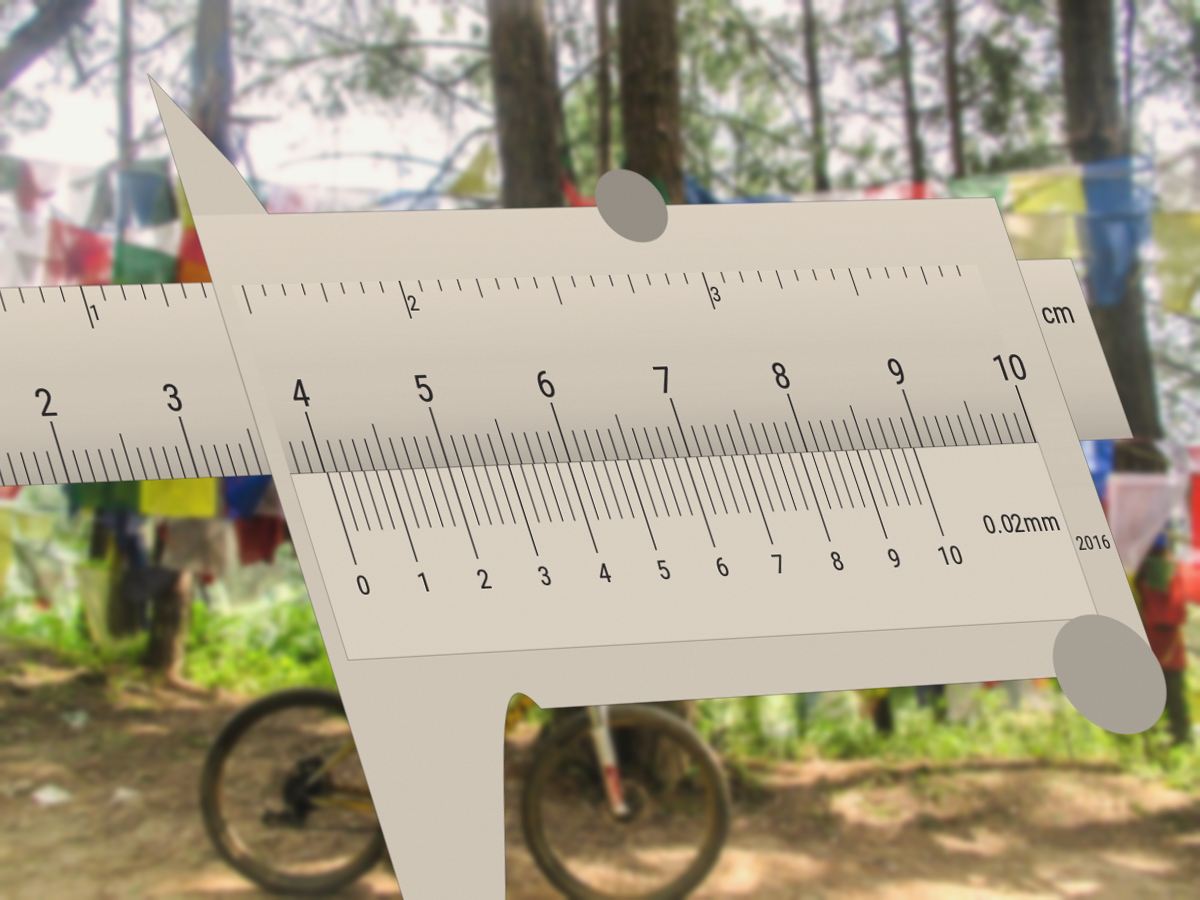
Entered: 40.2 mm
